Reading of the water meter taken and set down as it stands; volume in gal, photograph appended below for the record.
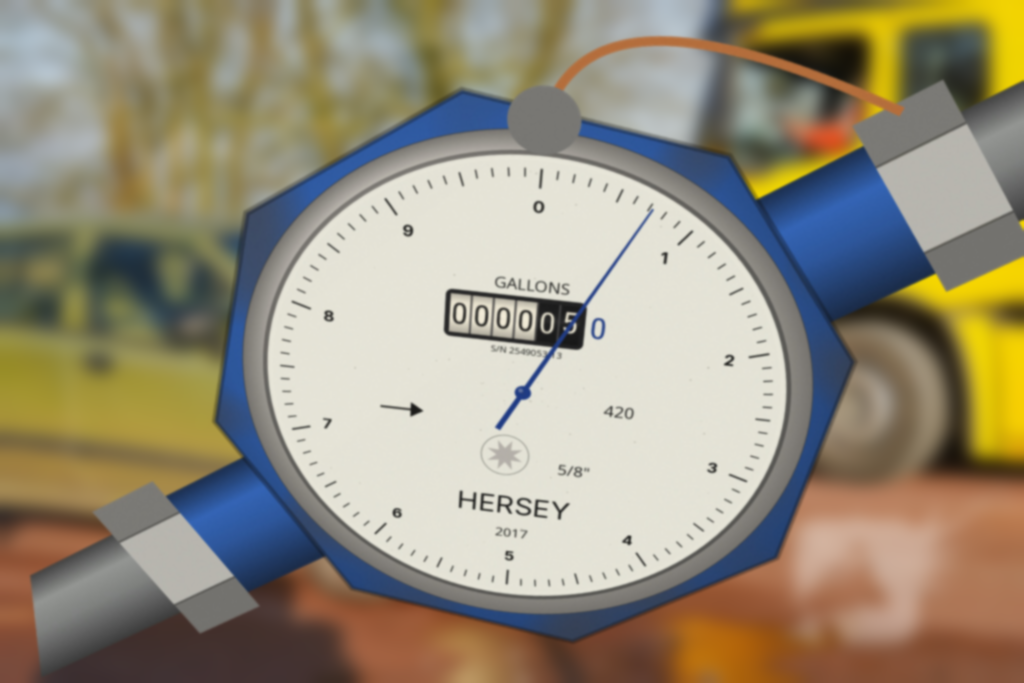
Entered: 50.7 gal
